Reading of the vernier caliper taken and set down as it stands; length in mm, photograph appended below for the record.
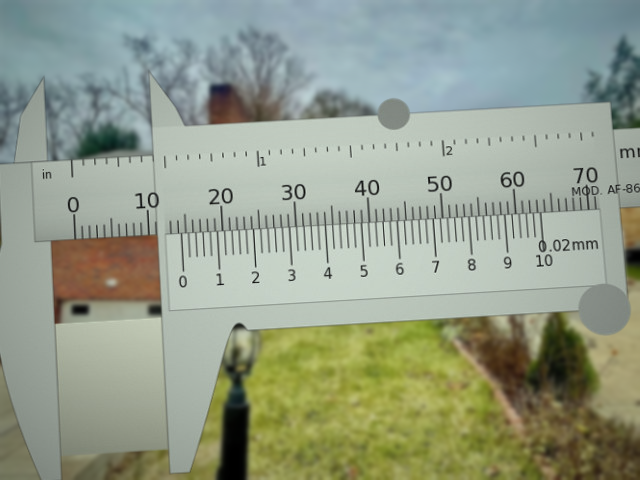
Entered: 14.4 mm
